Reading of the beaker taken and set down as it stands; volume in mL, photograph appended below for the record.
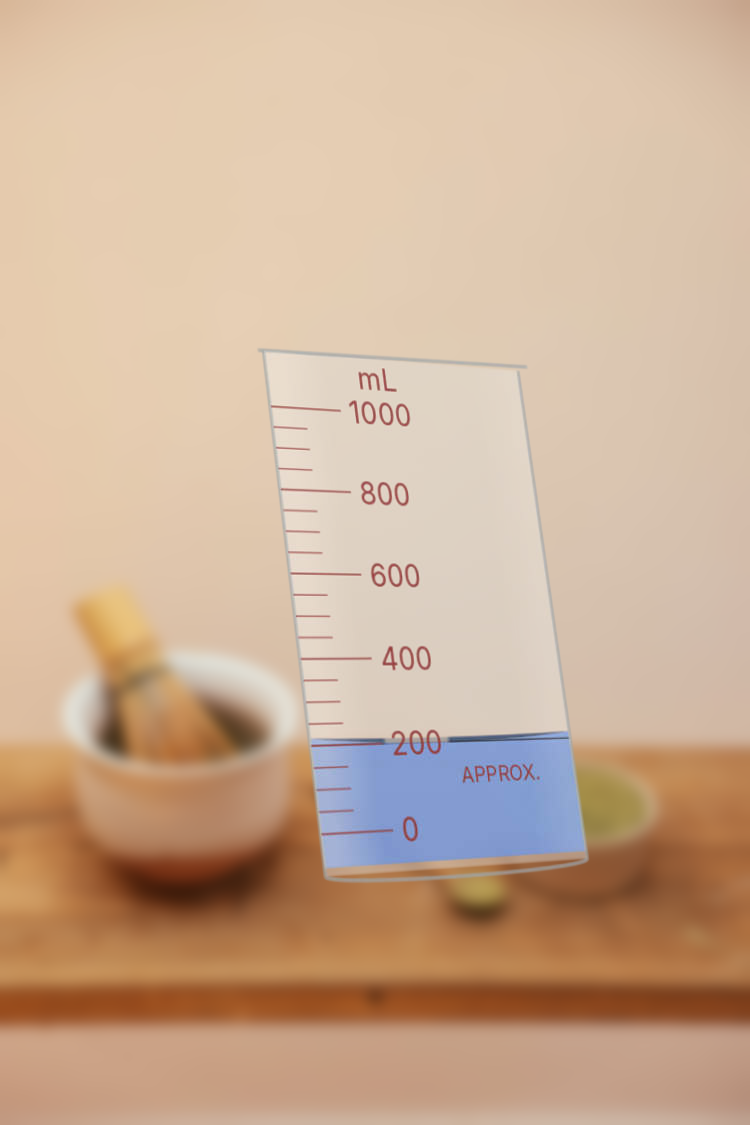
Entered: 200 mL
